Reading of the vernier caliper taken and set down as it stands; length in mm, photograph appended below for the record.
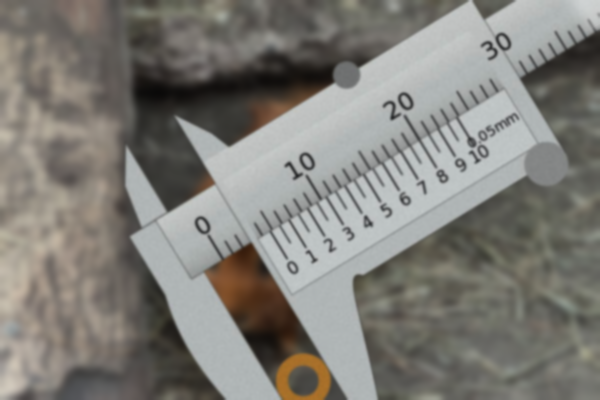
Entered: 4.8 mm
